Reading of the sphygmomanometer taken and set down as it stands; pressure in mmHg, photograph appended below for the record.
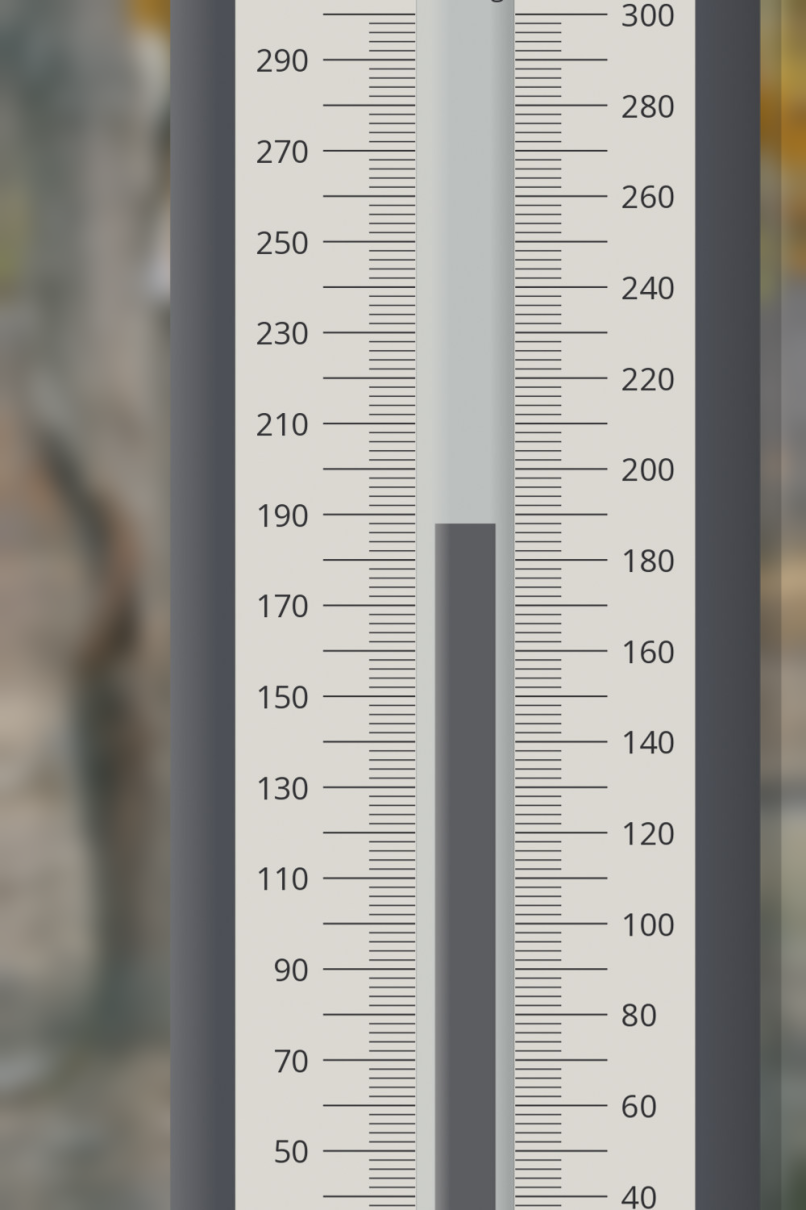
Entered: 188 mmHg
